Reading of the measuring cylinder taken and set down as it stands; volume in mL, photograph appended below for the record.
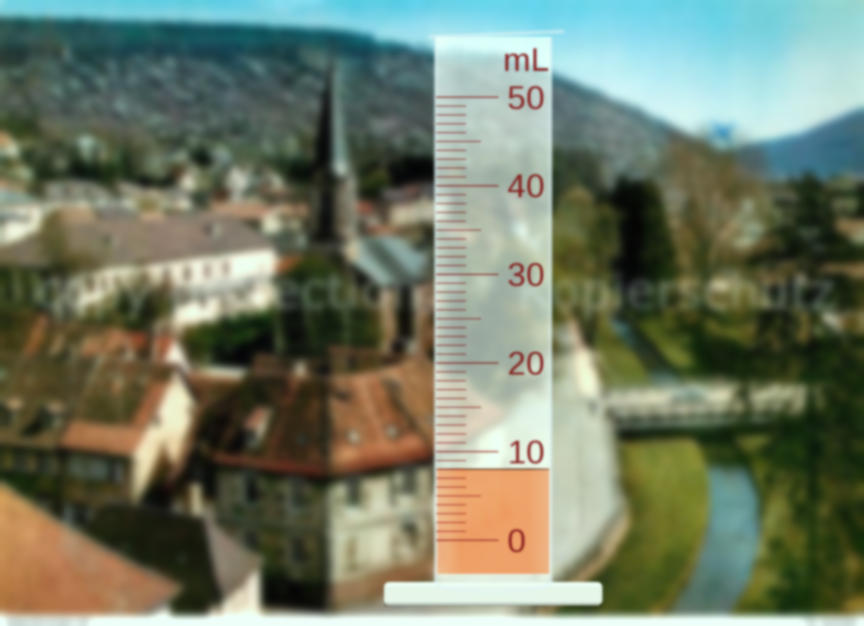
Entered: 8 mL
